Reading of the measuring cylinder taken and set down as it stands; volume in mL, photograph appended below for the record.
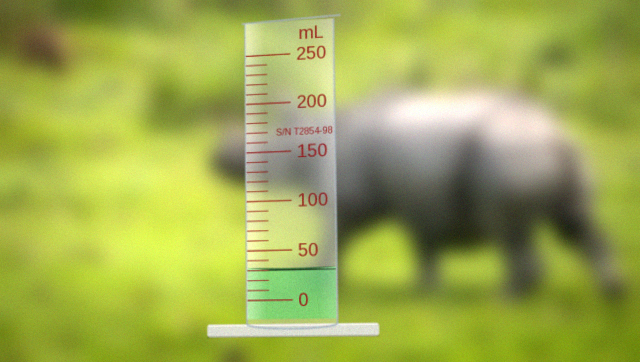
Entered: 30 mL
